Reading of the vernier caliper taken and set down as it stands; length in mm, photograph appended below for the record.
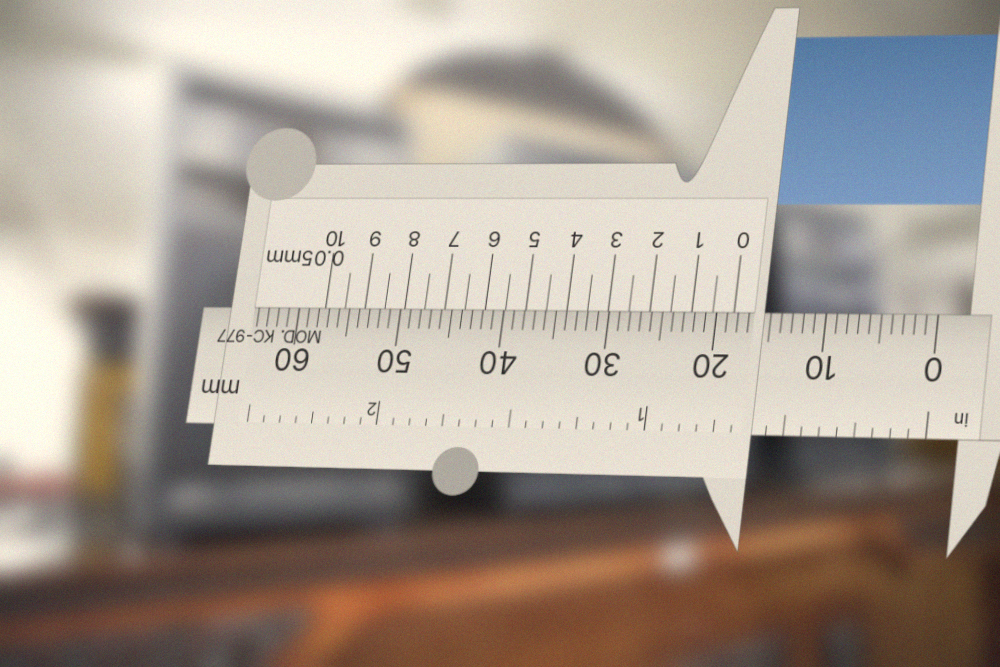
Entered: 18.4 mm
